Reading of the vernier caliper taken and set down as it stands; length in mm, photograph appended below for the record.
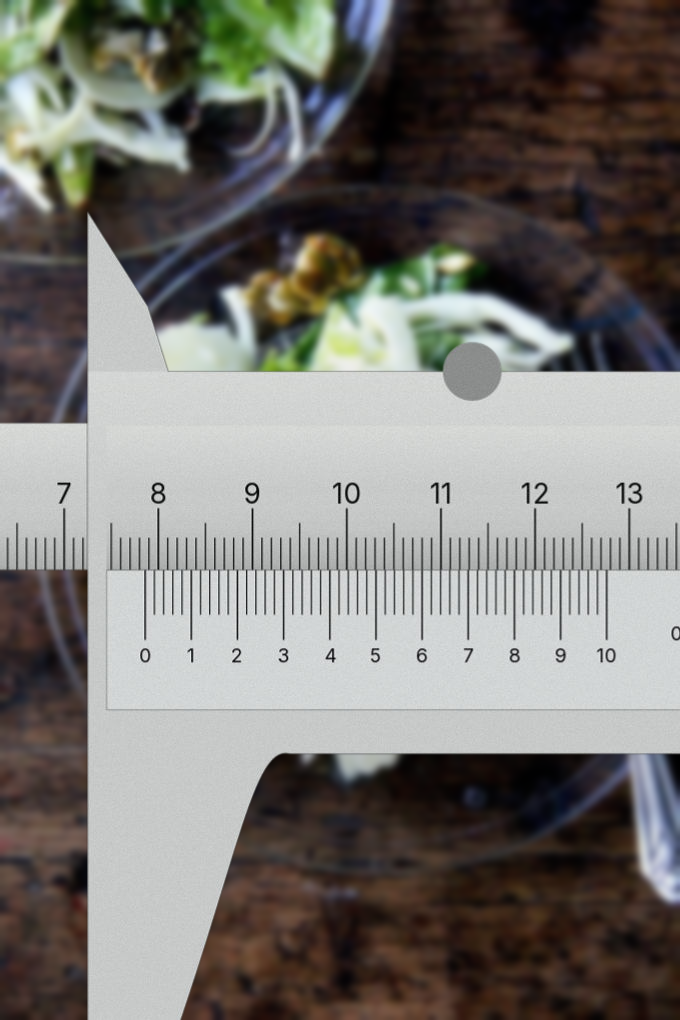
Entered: 78.6 mm
